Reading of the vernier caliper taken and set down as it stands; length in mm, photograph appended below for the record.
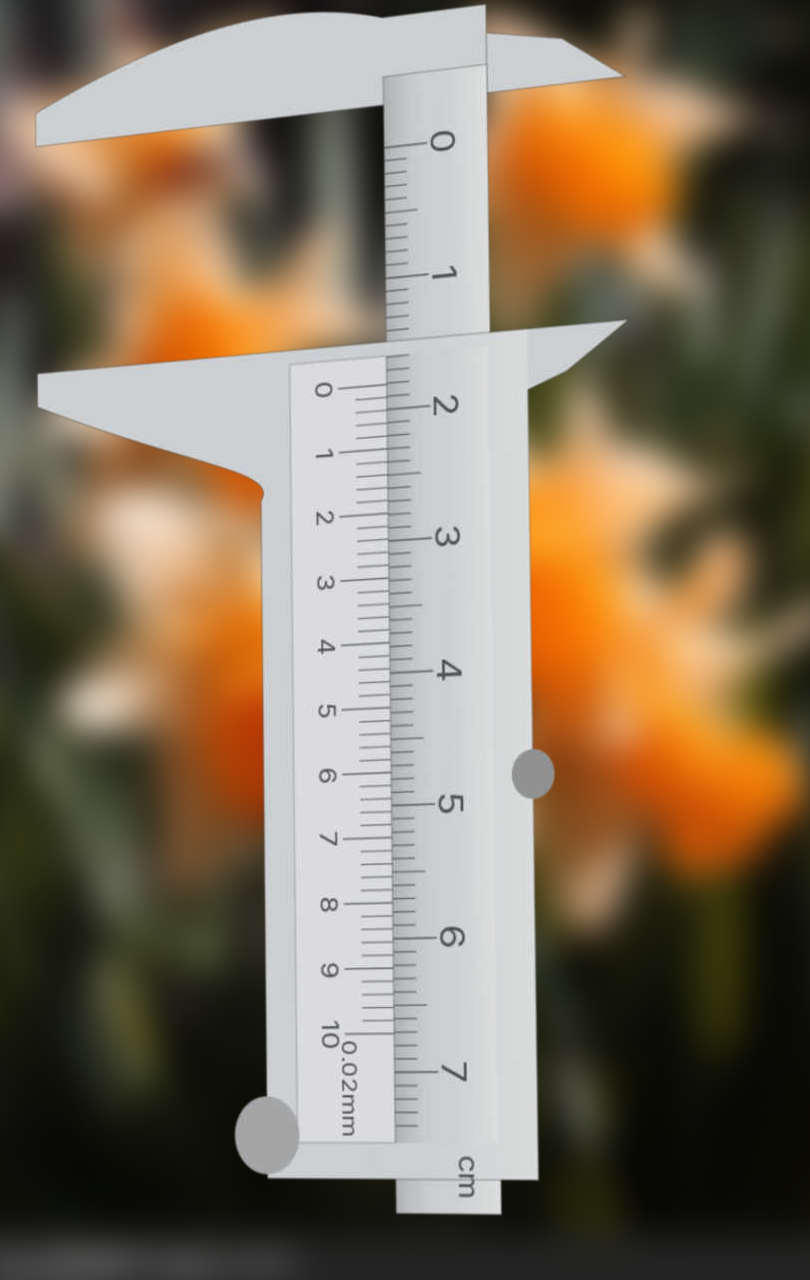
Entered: 18.1 mm
